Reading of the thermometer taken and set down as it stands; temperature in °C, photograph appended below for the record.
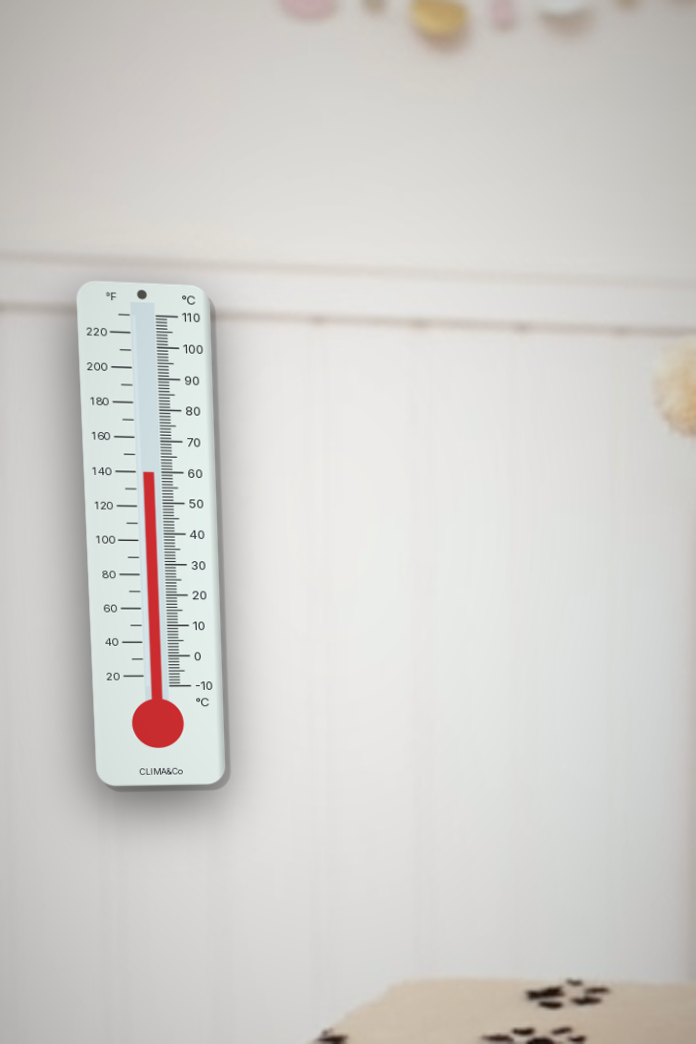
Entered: 60 °C
